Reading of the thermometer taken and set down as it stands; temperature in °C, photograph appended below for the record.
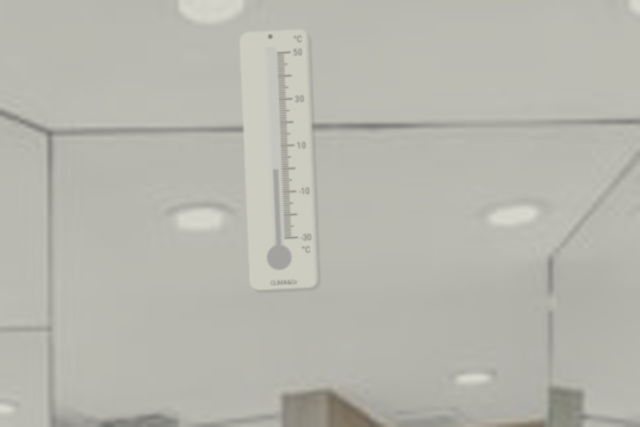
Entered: 0 °C
